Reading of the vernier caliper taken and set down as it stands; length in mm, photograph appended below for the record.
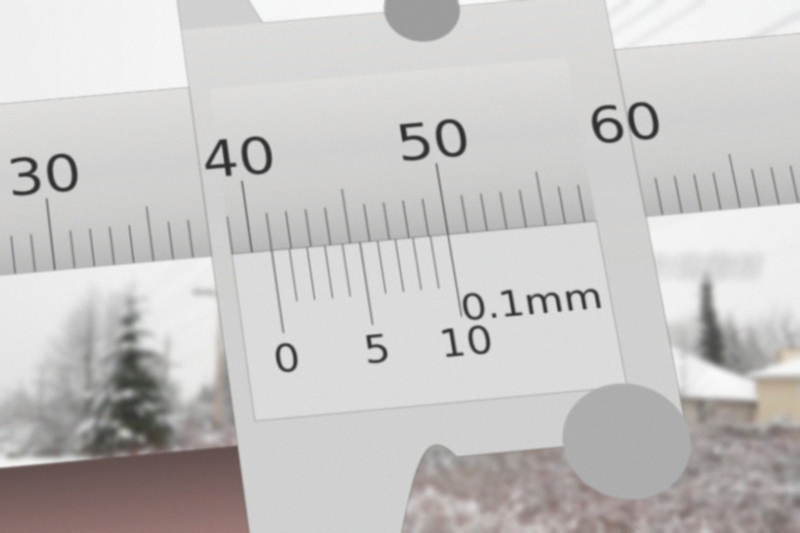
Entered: 41.0 mm
